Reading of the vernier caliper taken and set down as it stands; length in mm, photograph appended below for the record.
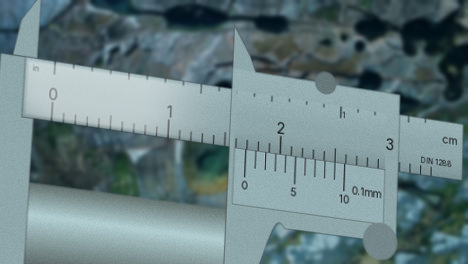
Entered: 16.9 mm
